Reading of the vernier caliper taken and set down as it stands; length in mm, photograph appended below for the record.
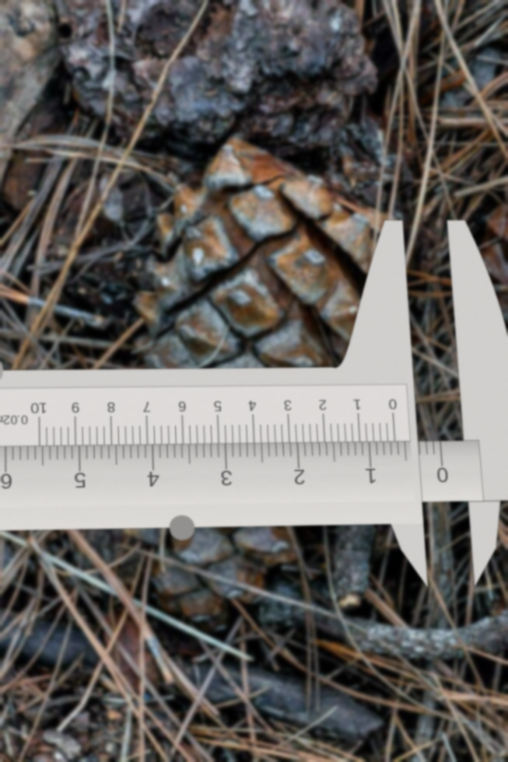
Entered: 6.4 mm
